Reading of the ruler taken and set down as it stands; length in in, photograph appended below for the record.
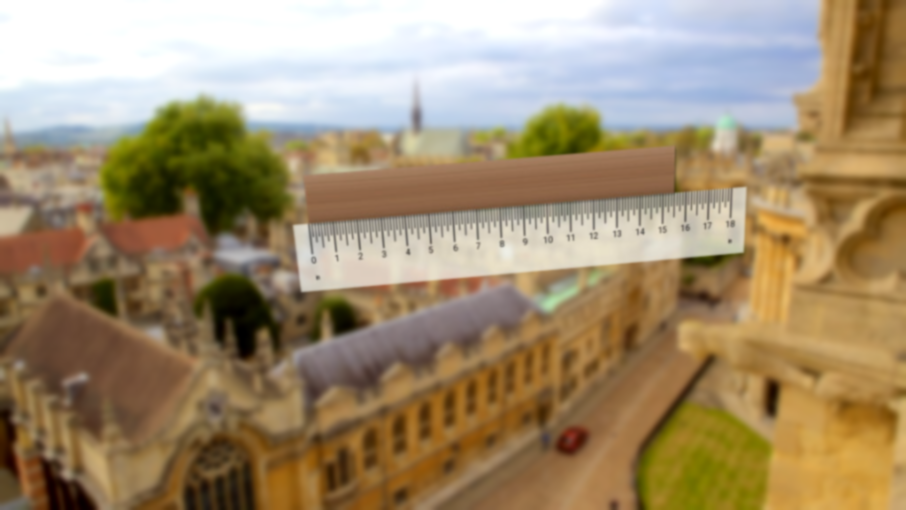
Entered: 15.5 in
